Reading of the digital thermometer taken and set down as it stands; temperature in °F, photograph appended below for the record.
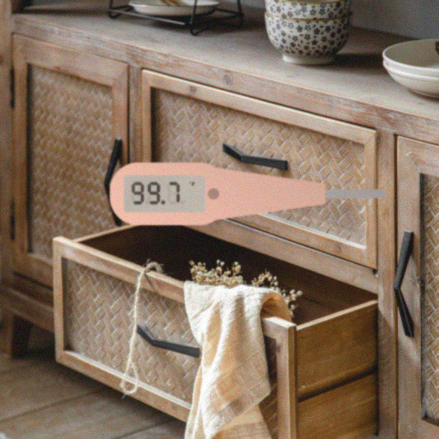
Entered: 99.7 °F
